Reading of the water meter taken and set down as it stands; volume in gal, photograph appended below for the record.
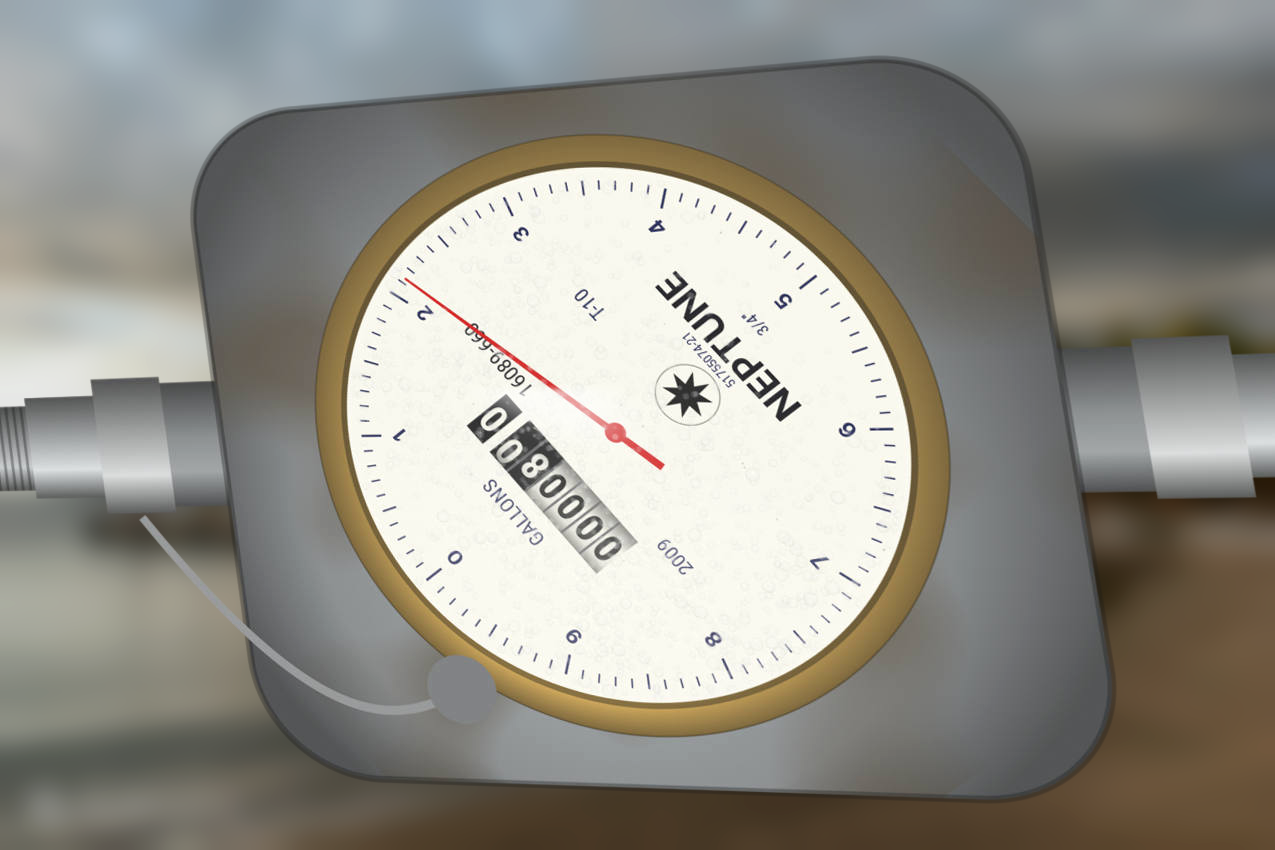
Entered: 802.1 gal
